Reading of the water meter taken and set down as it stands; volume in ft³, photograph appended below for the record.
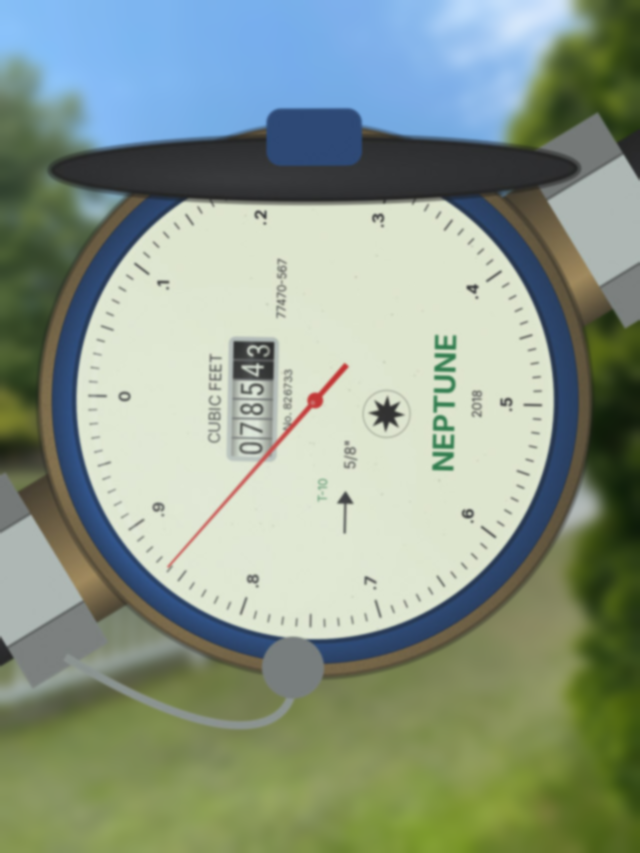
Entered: 78542.86 ft³
